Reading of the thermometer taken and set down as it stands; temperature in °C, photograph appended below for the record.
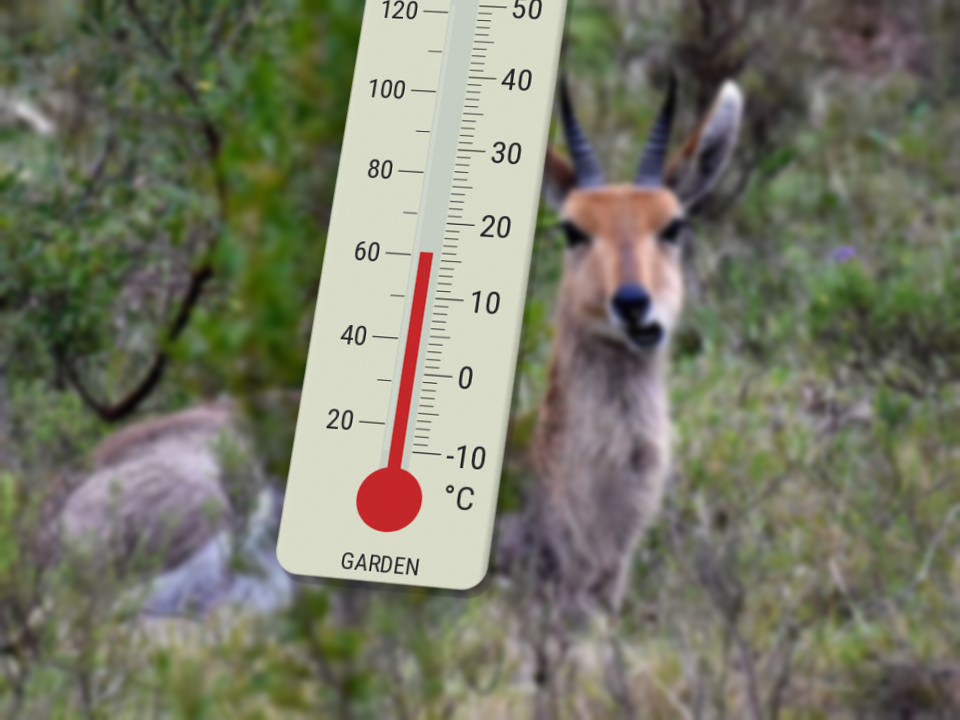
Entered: 16 °C
